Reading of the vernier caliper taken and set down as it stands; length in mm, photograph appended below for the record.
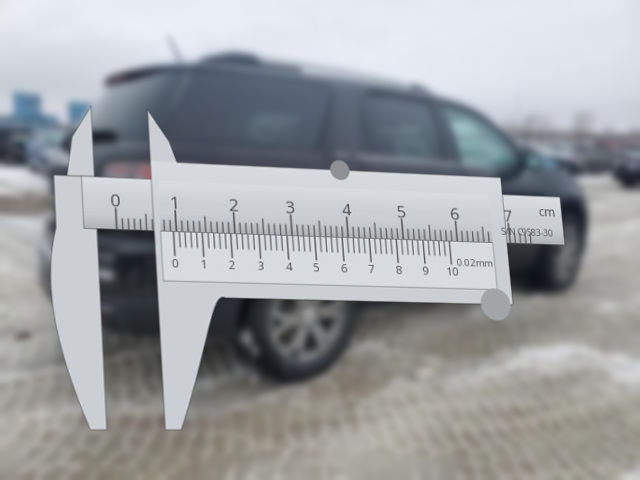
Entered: 9.5 mm
